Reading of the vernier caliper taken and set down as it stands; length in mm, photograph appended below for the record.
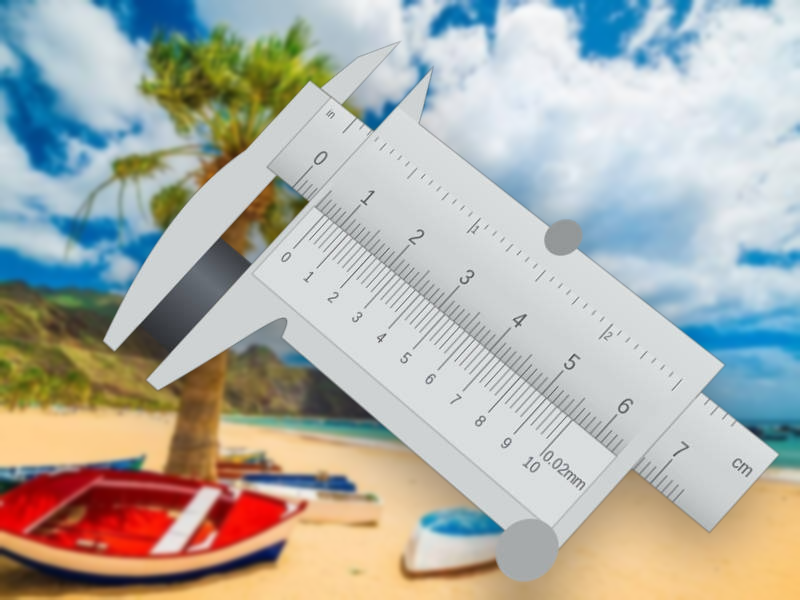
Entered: 6.8 mm
